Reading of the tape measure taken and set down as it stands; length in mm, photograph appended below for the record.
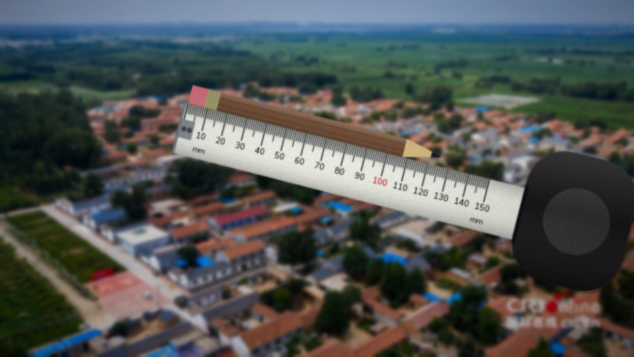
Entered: 125 mm
